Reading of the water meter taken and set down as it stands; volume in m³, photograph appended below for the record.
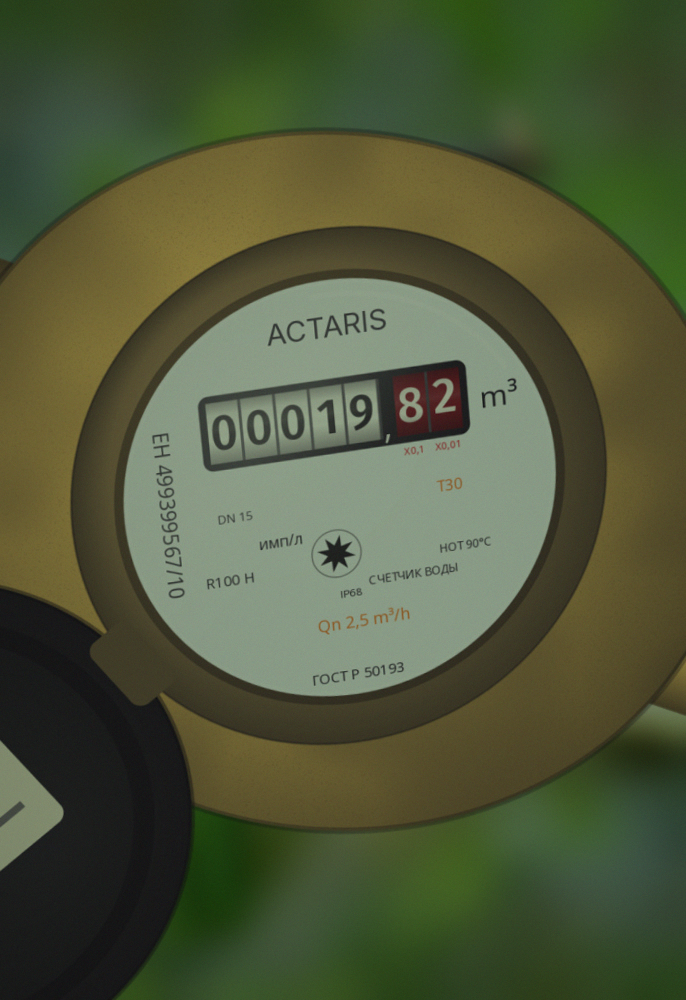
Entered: 19.82 m³
